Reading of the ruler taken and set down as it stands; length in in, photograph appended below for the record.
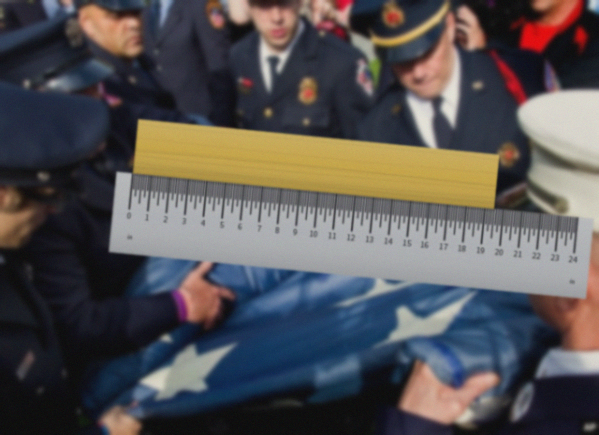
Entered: 19.5 in
